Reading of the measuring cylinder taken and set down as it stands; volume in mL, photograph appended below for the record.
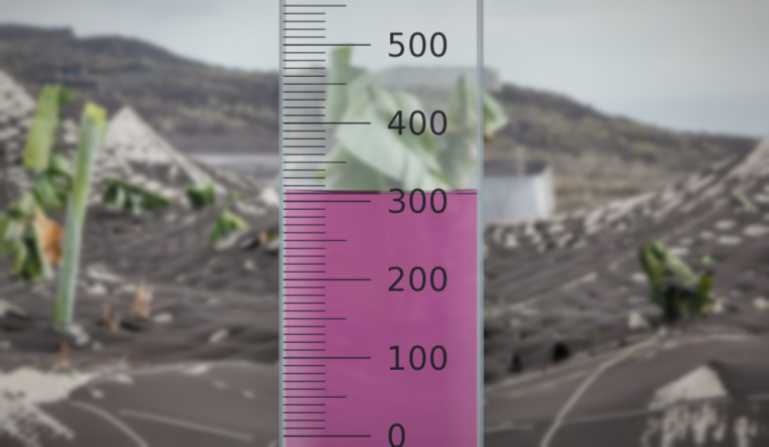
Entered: 310 mL
